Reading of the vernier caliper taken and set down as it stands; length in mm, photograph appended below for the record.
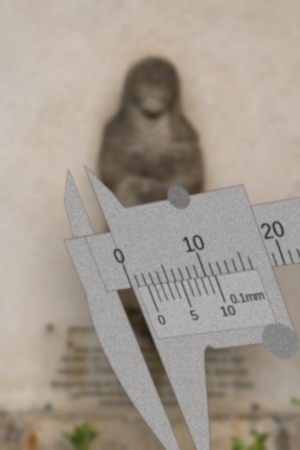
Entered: 2.2 mm
